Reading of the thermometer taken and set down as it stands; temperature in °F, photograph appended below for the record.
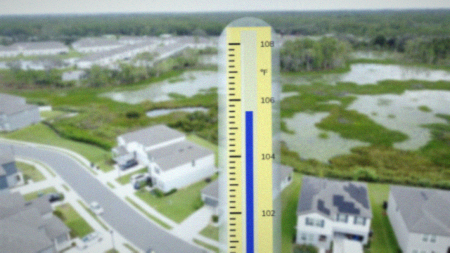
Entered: 105.6 °F
